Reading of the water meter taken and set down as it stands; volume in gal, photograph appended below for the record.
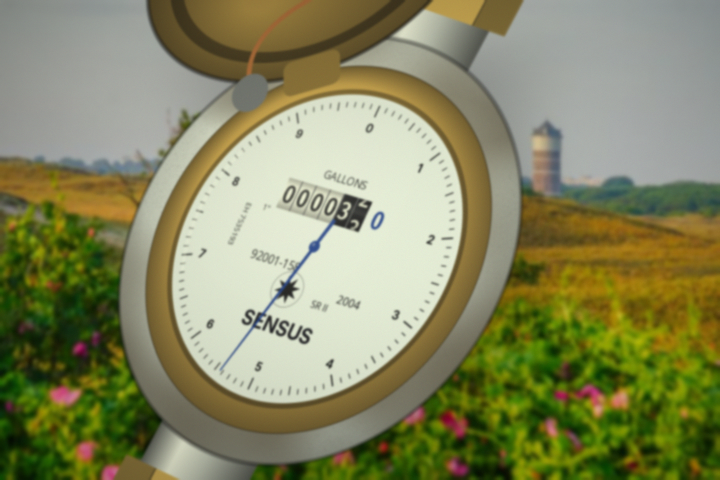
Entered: 325.4 gal
